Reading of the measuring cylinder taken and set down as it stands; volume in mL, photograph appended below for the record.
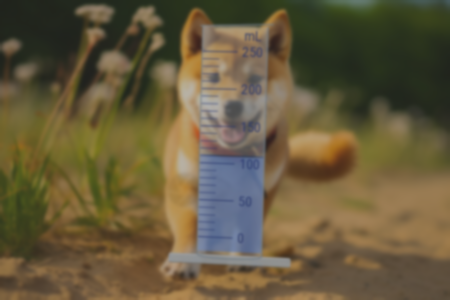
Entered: 110 mL
